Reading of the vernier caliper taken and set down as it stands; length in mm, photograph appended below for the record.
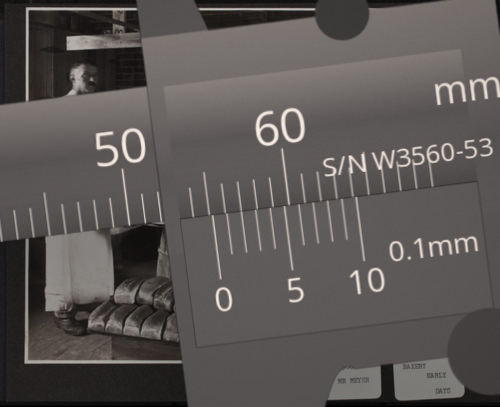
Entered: 55.2 mm
